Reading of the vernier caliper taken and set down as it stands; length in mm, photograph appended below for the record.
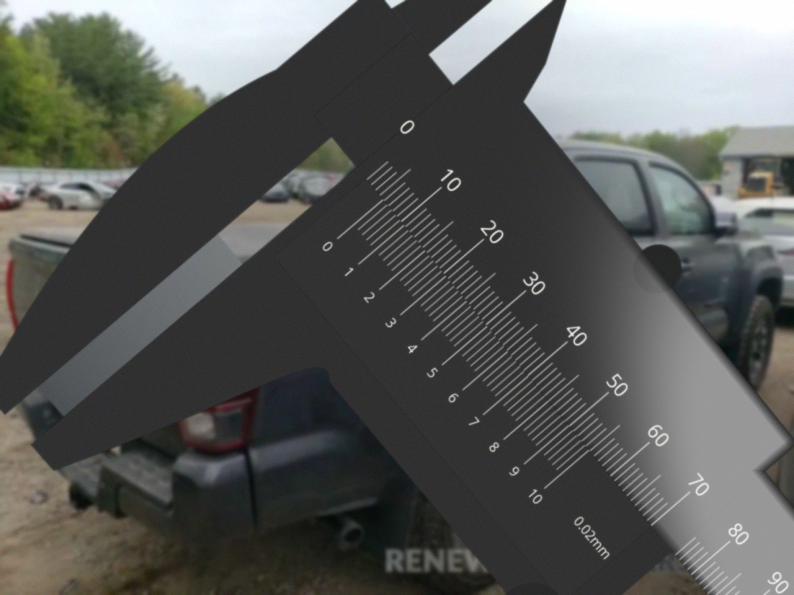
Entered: 5.8 mm
